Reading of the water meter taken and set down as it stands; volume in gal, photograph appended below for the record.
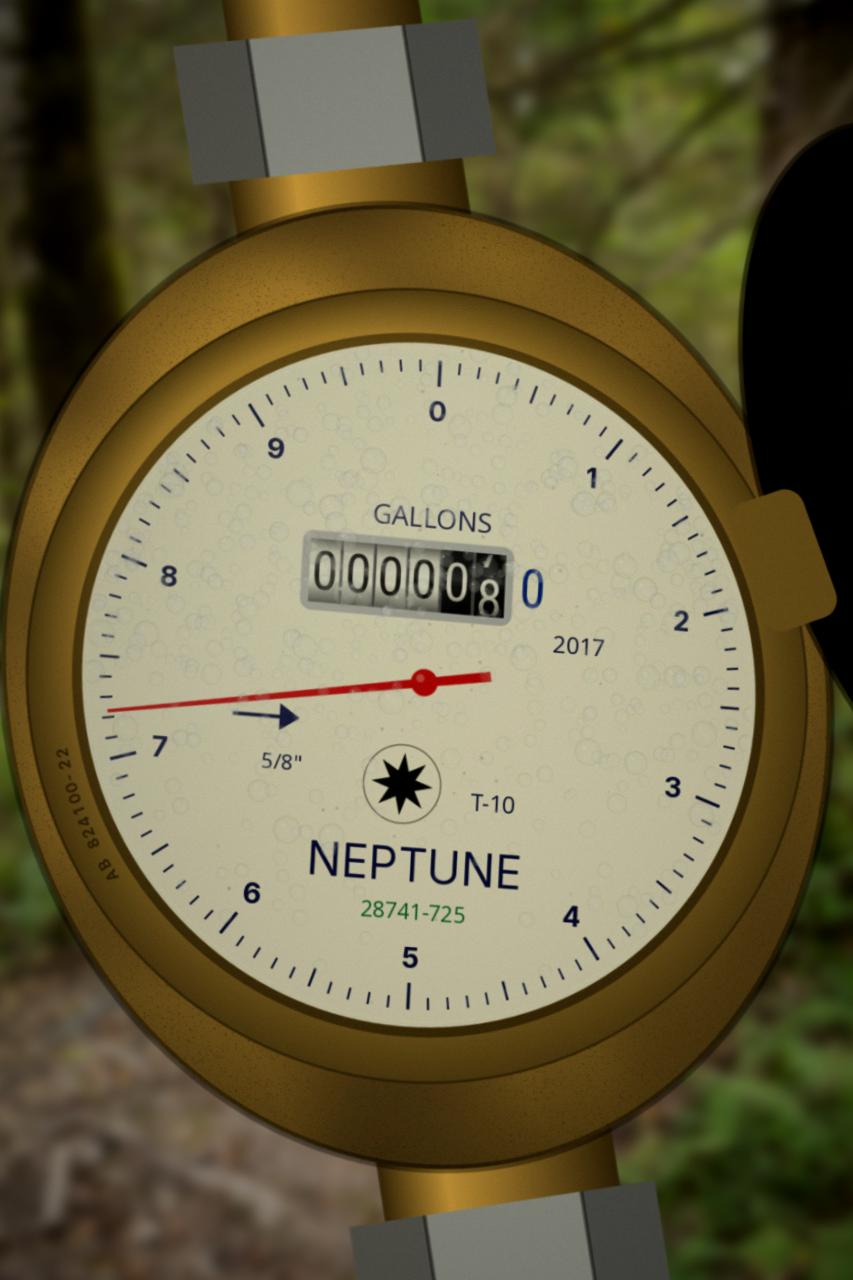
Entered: 77.2 gal
